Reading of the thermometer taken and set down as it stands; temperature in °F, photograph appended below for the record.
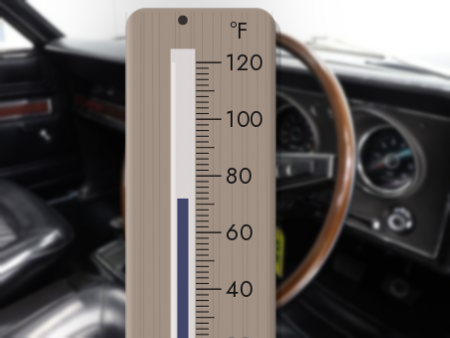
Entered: 72 °F
